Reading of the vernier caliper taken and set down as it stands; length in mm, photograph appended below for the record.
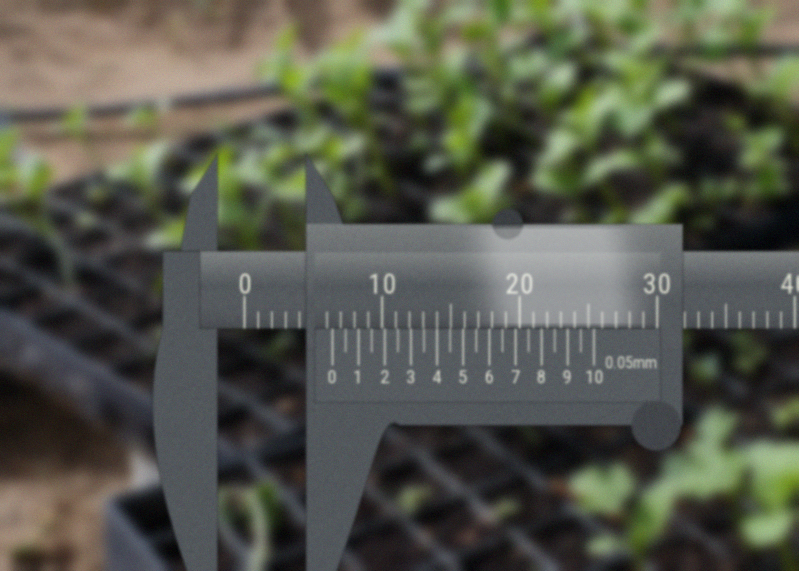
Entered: 6.4 mm
